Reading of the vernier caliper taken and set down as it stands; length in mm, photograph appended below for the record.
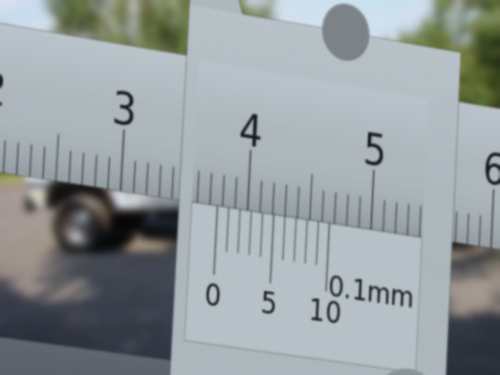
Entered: 37.6 mm
